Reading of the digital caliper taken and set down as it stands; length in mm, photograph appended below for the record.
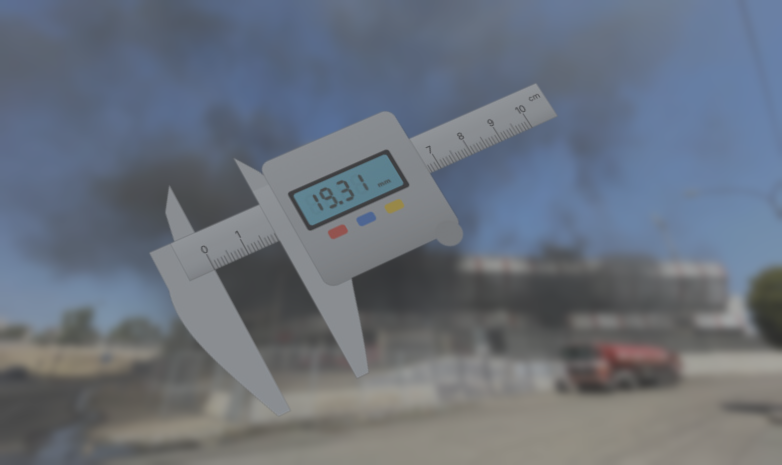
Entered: 19.31 mm
